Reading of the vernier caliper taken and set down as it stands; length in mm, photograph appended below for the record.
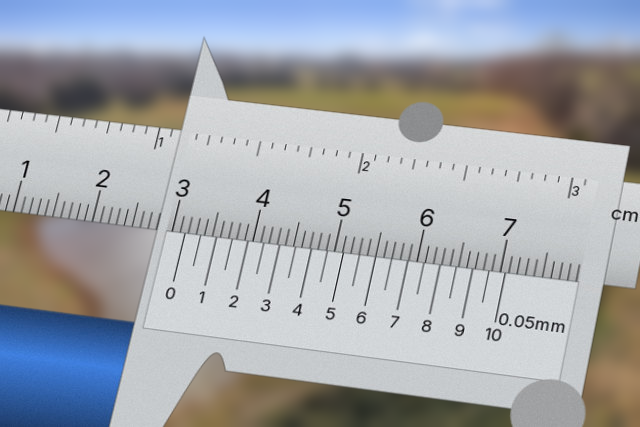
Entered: 31.6 mm
